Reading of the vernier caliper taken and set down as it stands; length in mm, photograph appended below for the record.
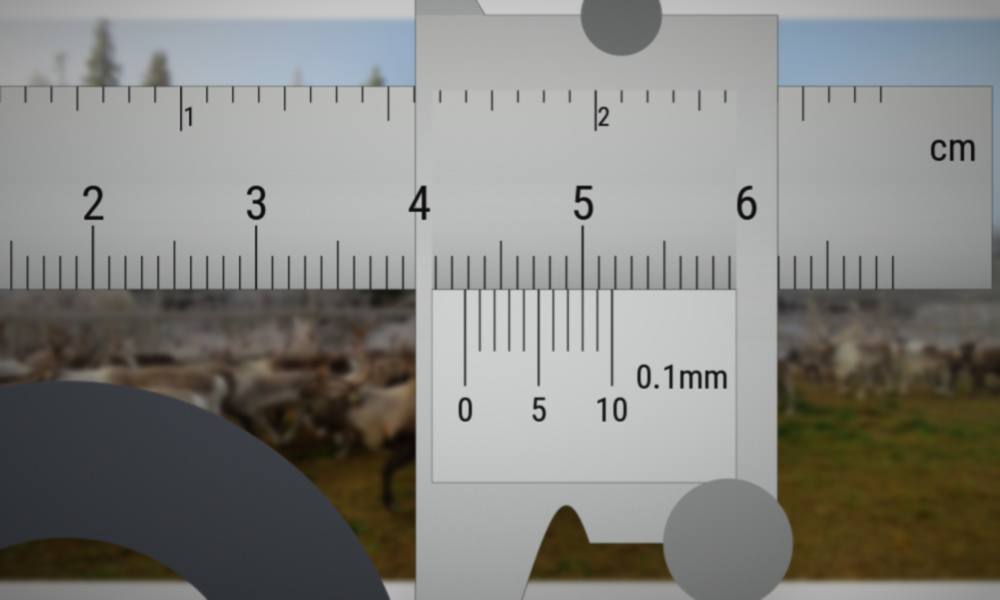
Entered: 42.8 mm
